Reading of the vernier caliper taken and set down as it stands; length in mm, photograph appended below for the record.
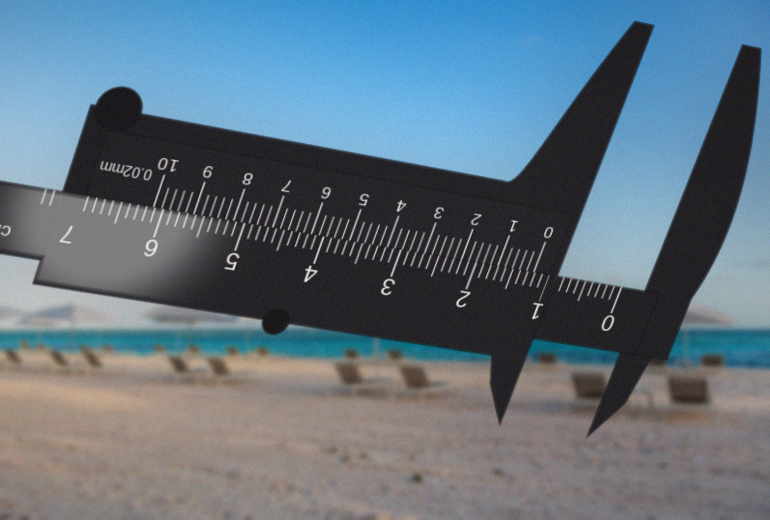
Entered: 12.2 mm
